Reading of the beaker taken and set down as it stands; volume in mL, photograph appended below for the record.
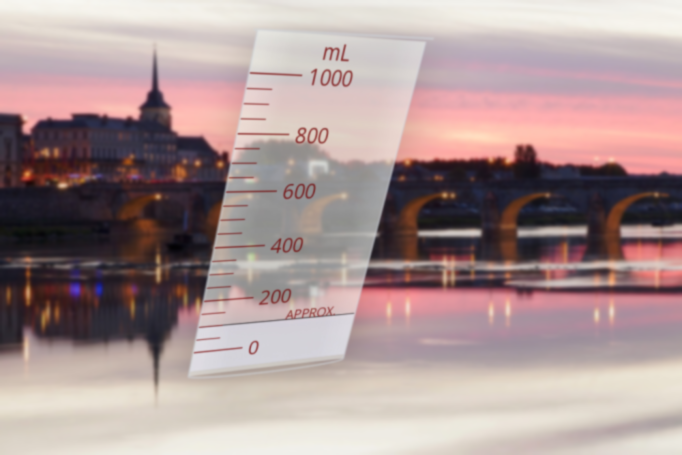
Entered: 100 mL
